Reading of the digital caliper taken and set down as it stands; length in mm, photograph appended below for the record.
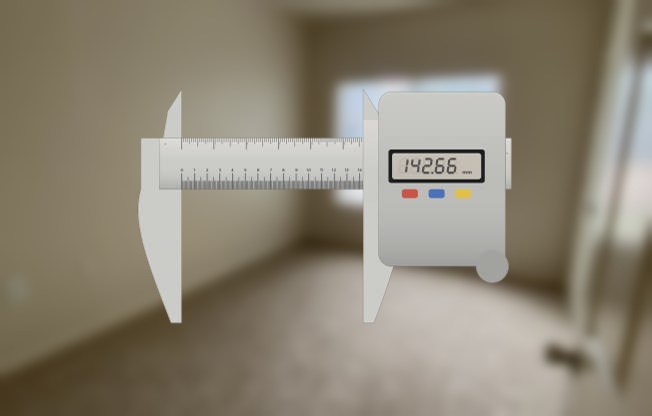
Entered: 142.66 mm
